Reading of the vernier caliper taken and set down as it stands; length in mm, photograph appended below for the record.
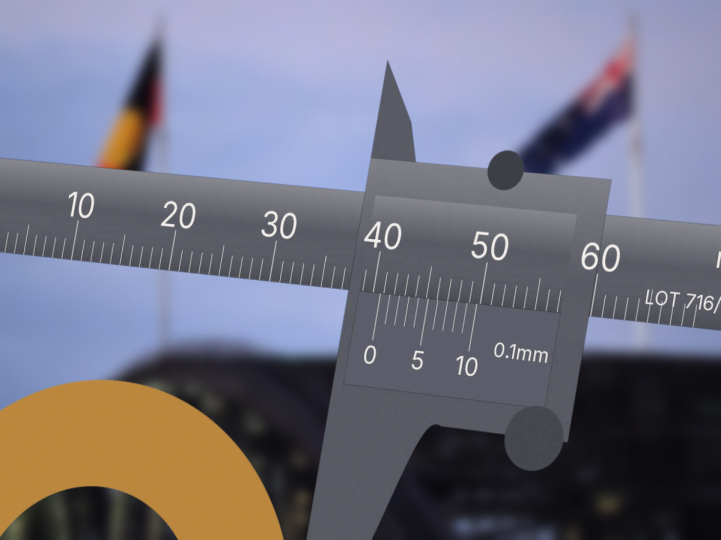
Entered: 40.7 mm
